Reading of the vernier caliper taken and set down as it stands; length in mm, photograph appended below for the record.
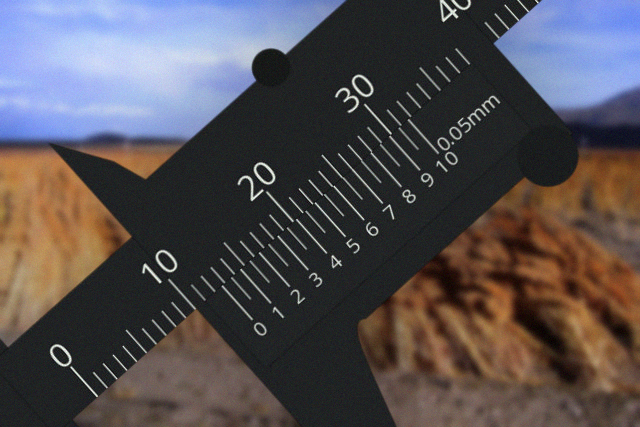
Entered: 12.7 mm
